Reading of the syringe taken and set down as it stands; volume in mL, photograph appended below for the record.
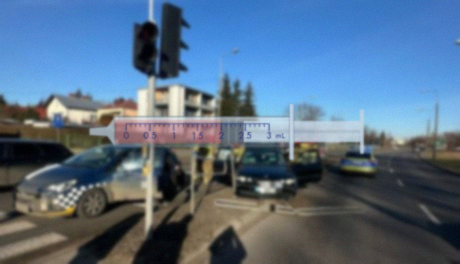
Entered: 2 mL
